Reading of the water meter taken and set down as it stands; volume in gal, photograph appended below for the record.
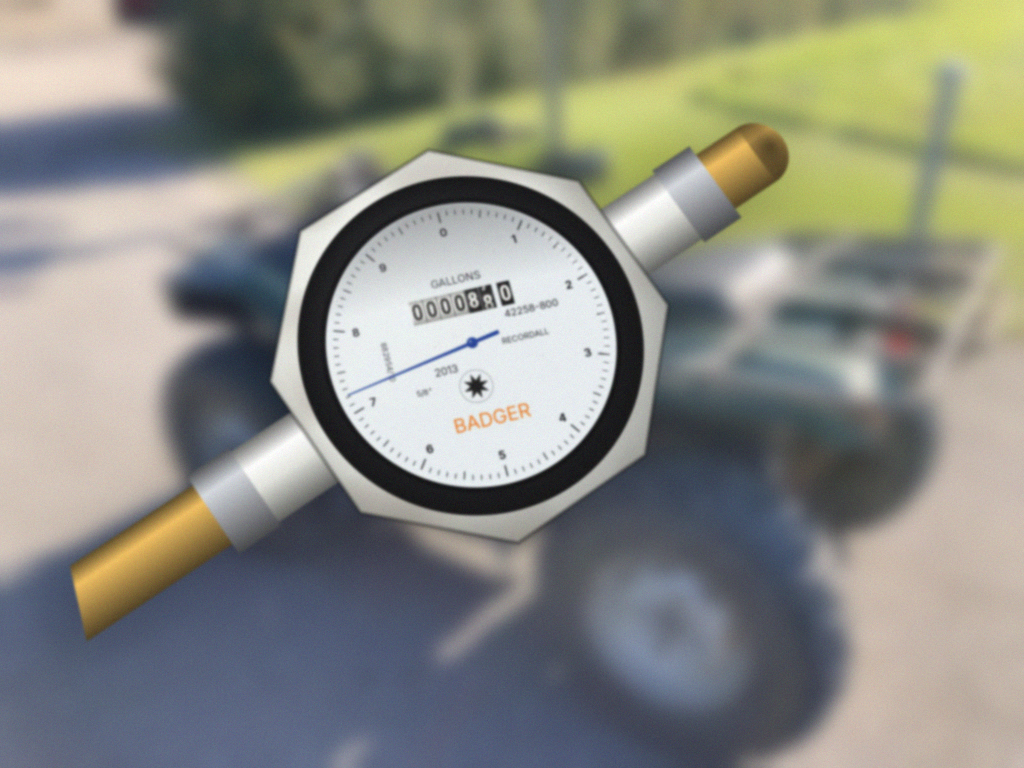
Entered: 877.2 gal
